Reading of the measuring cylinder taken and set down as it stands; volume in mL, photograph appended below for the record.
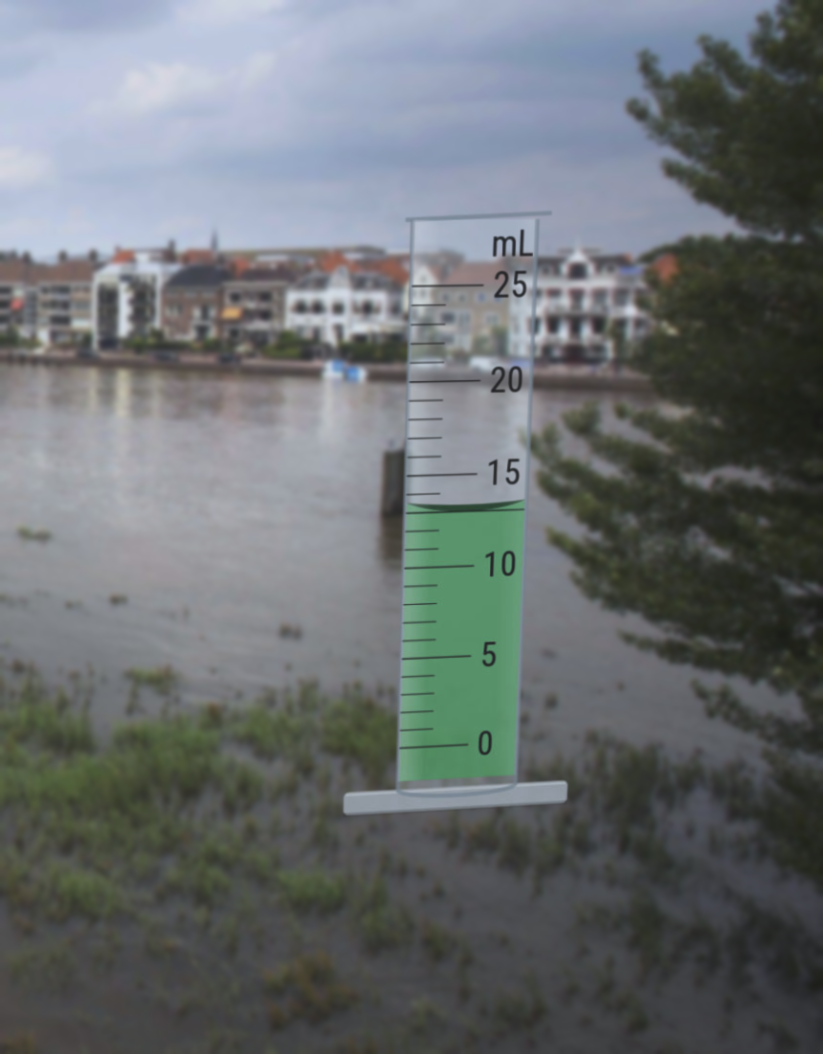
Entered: 13 mL
